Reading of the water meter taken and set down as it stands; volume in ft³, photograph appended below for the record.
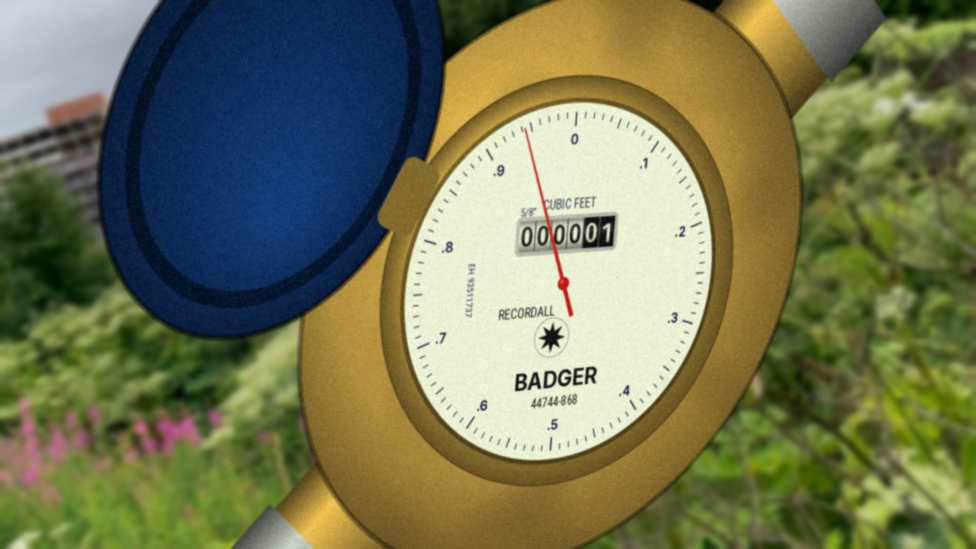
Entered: 0.94 ft³
